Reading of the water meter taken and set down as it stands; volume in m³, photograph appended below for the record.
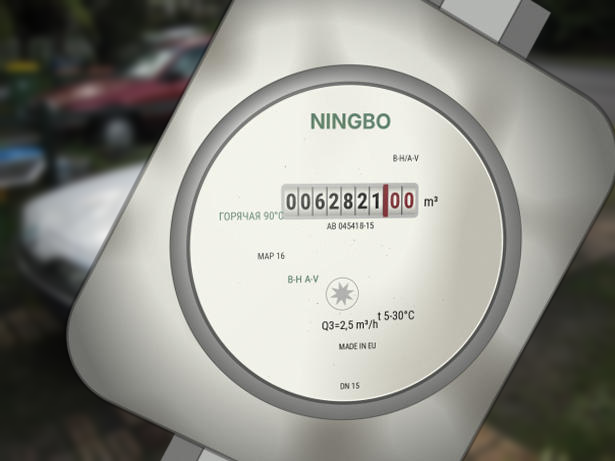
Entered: 62821.00 m³
